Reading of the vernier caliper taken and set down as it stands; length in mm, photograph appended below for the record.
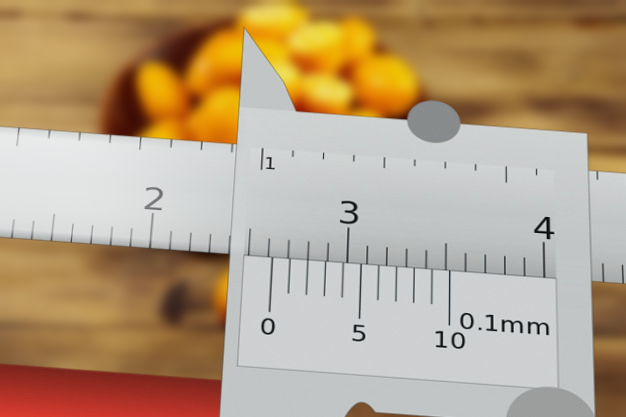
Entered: 26.2 mm
